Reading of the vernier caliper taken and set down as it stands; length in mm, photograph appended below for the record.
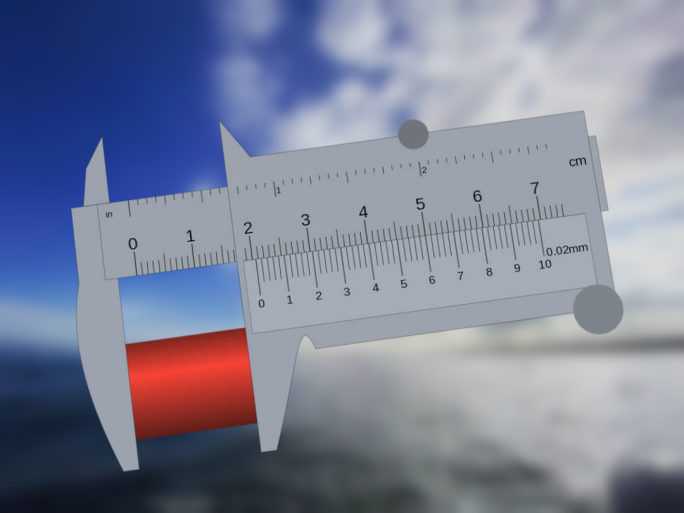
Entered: 20.6 mm
